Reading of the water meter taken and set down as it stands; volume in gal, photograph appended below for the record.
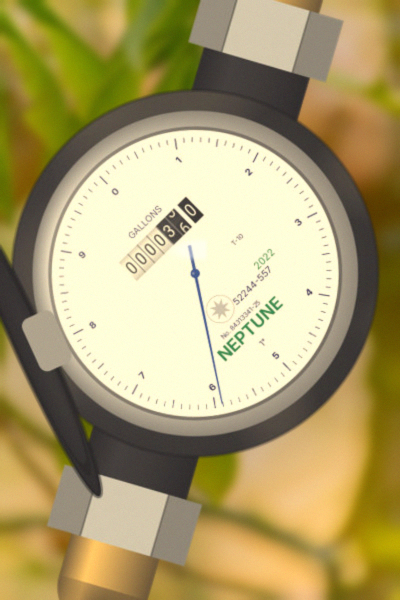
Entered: 355.9 gal
